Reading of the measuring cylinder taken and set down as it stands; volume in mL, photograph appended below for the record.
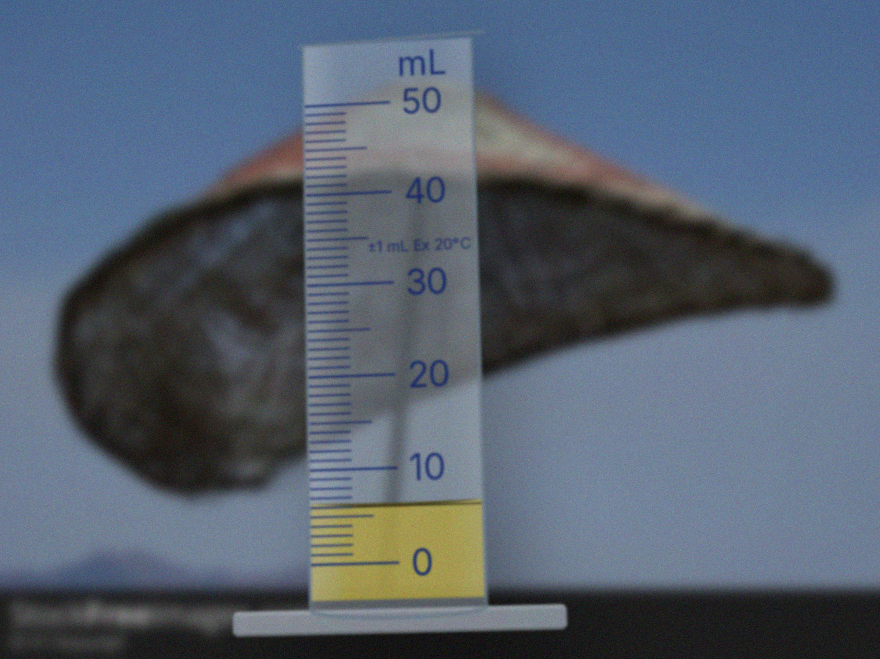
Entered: 6 mL
